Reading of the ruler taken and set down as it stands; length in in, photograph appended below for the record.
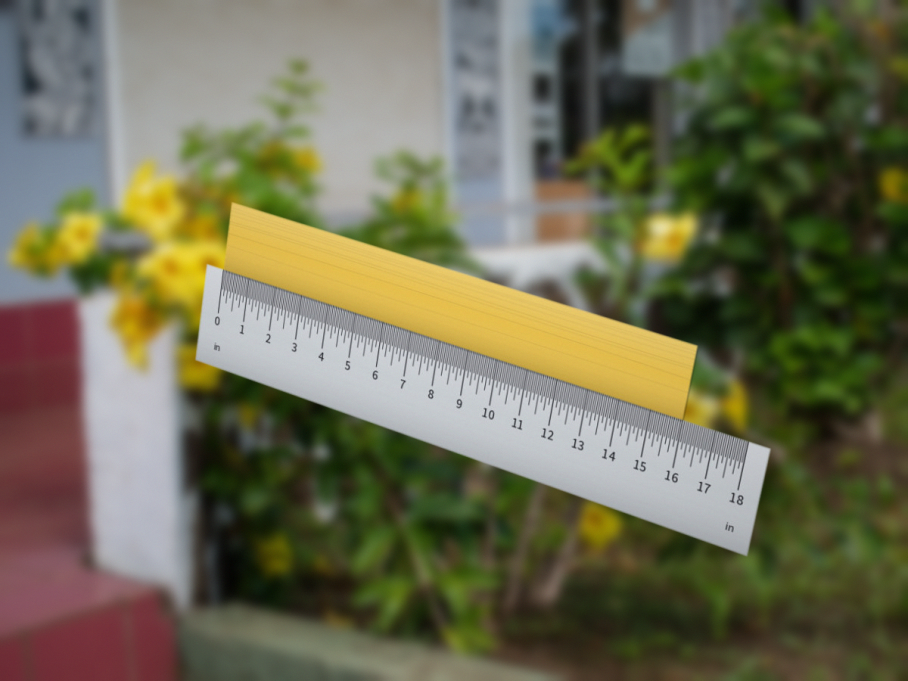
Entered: 16 in
